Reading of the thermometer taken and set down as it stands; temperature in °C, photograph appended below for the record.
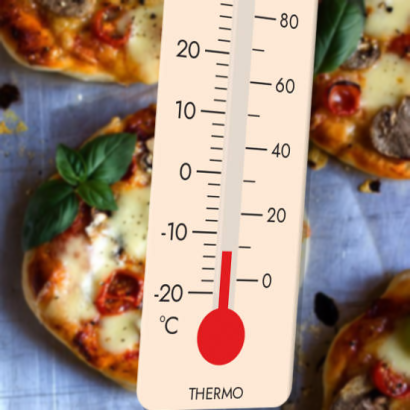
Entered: -13 °C
